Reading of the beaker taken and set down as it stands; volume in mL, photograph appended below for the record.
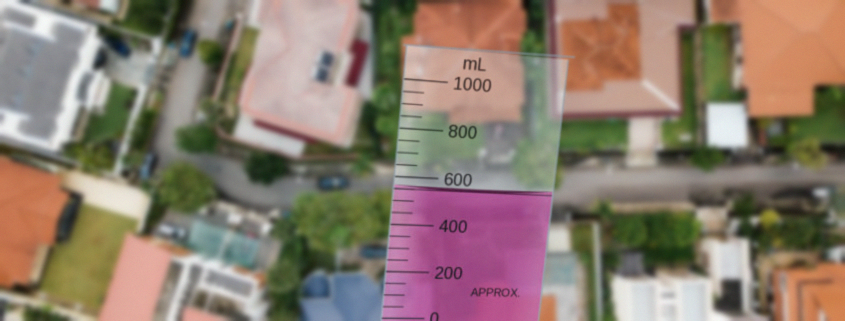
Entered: 550 mL
